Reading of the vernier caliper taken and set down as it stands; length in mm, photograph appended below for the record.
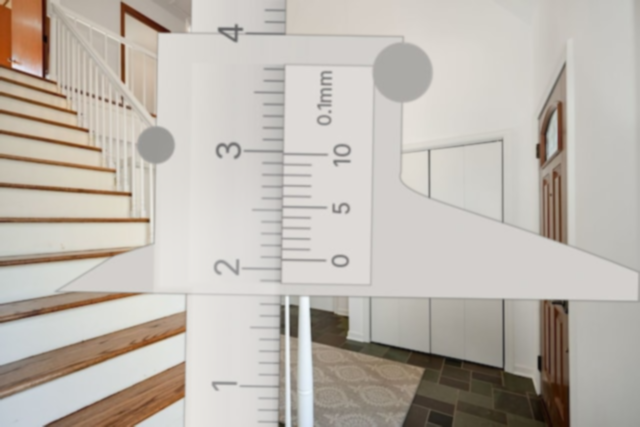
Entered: 20.8 mm
